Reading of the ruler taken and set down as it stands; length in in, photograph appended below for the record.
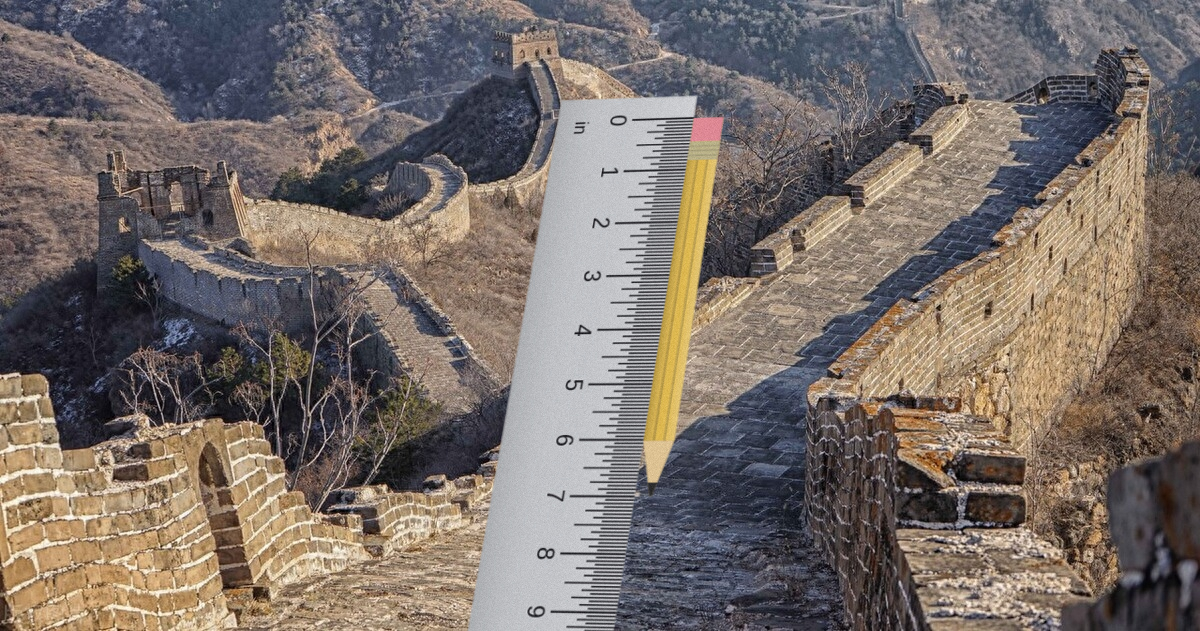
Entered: 7 in
